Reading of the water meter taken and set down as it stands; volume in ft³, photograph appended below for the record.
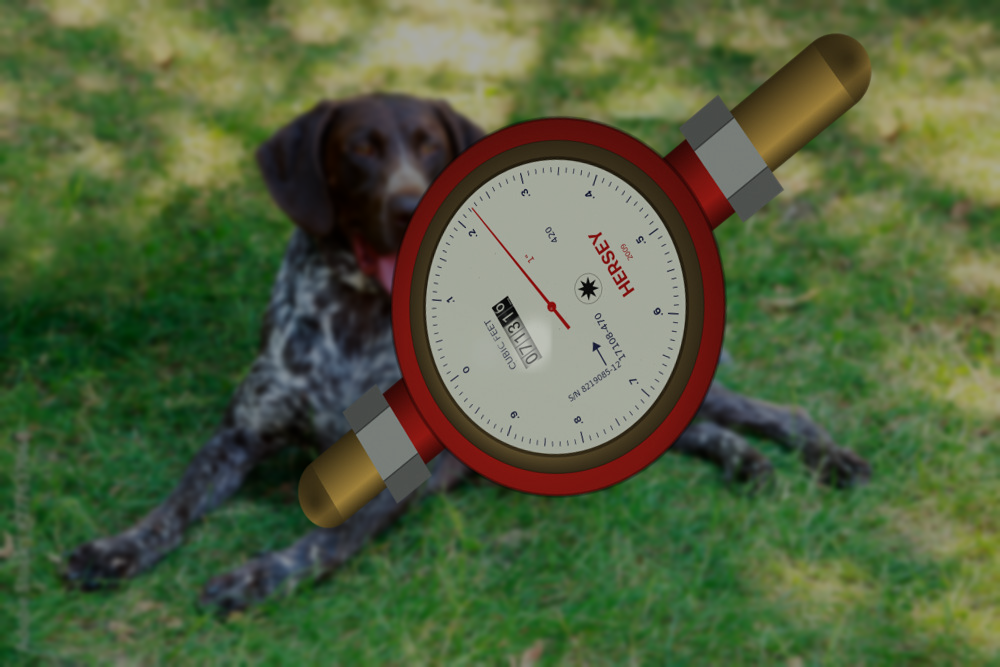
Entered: 71316.22 ft³
